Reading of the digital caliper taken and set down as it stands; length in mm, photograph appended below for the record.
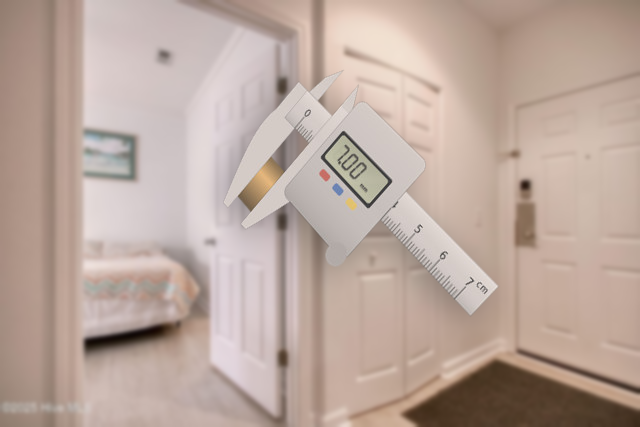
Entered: 7.00 mm
